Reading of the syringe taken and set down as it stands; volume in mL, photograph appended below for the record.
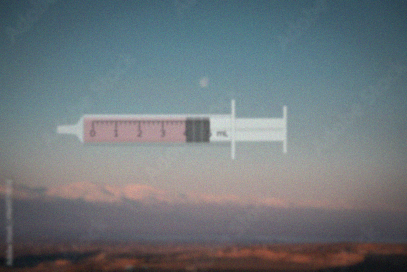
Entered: 4 mL
